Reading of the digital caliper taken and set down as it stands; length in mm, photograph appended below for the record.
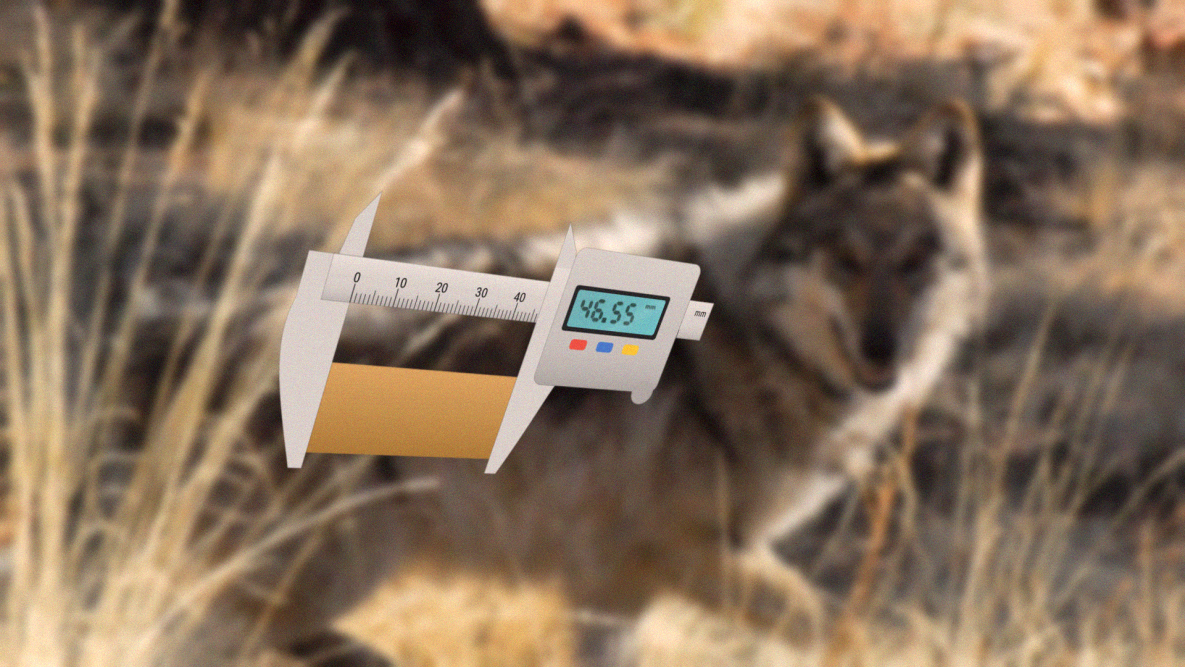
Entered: 46.55 mm
